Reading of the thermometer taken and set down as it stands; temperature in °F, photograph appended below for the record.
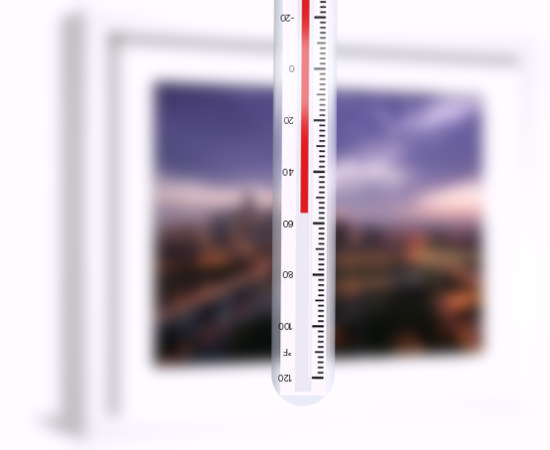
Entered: 56 °F
